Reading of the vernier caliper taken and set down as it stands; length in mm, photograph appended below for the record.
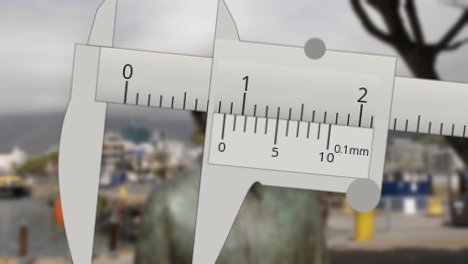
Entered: 8.5 mm
